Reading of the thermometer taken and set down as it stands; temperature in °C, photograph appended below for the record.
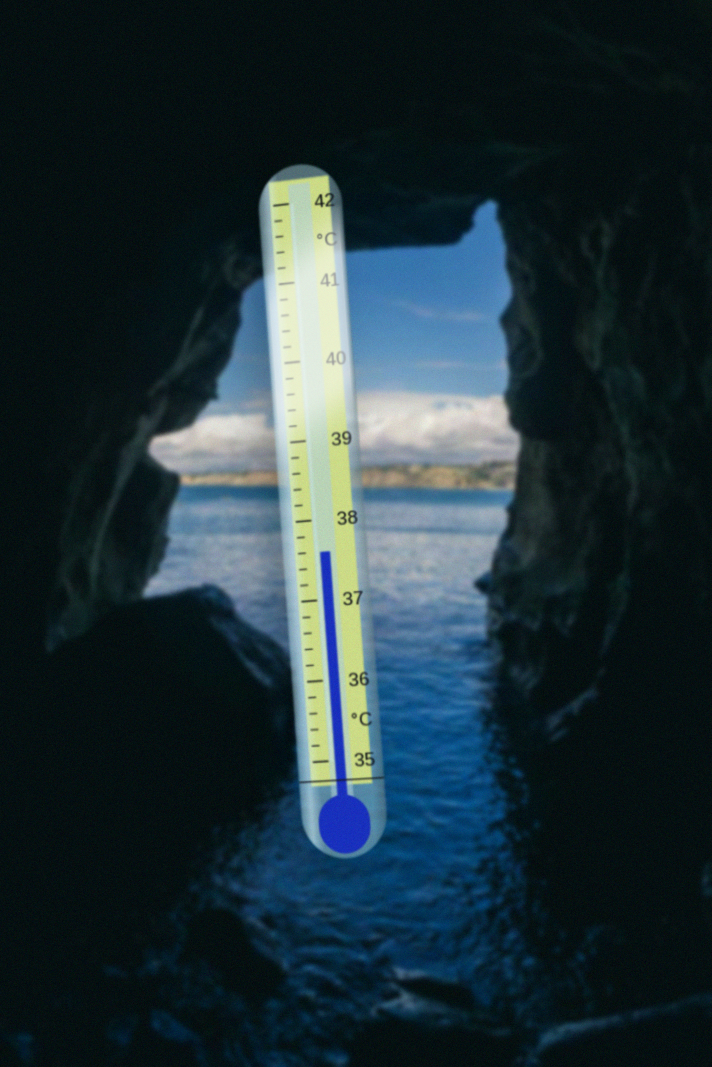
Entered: 37.6 °C
